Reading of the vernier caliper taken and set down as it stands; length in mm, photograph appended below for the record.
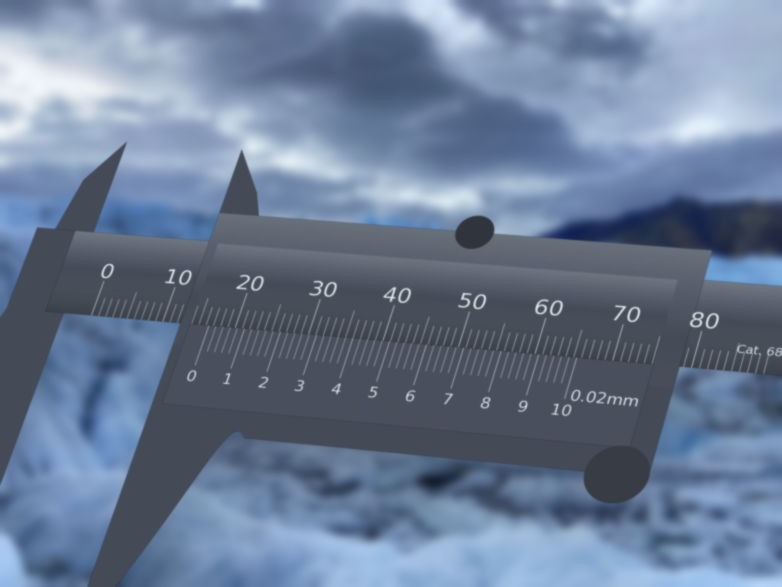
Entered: 16.4 mm
